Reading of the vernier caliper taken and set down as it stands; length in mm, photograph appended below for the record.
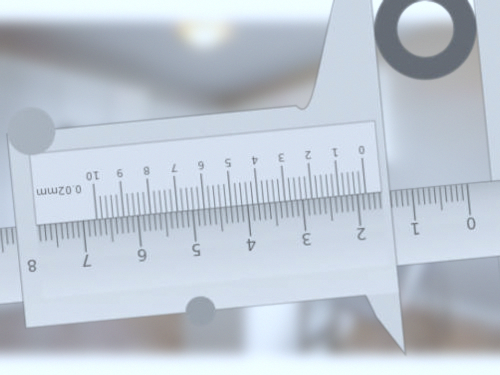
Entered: 18.5 mm
